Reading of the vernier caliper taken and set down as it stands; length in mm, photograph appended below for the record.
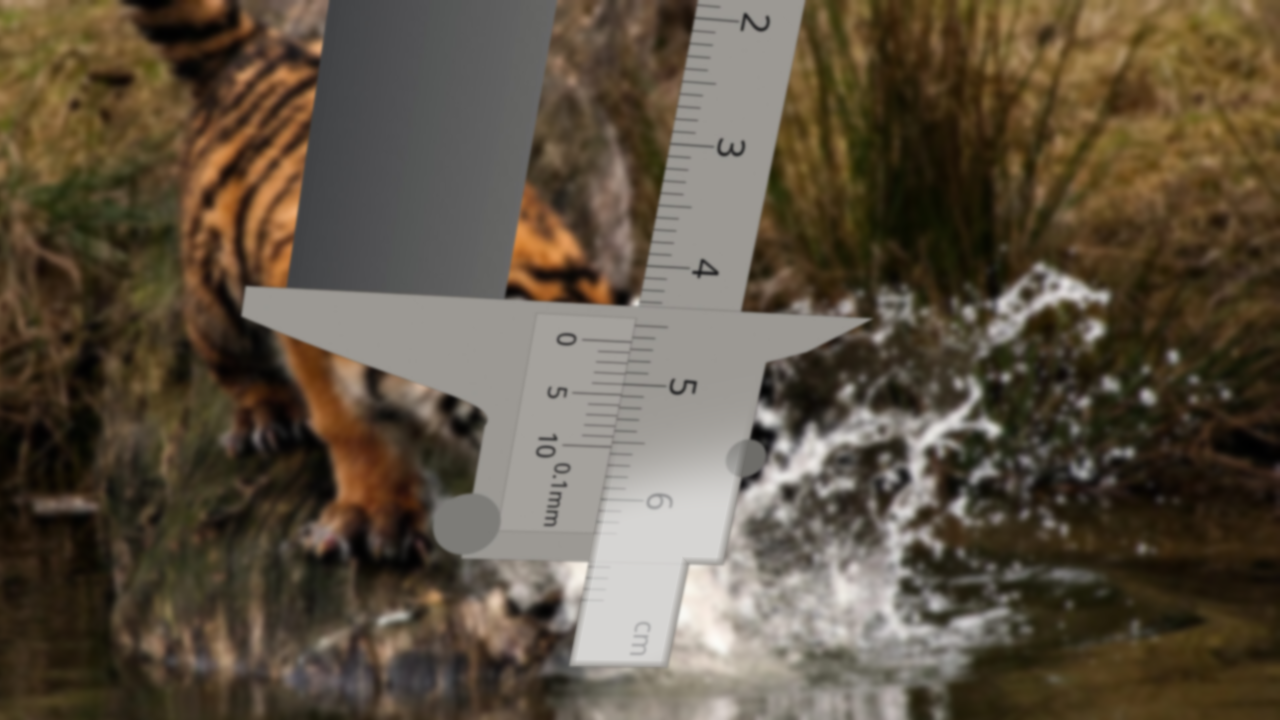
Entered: 46.4 mm
